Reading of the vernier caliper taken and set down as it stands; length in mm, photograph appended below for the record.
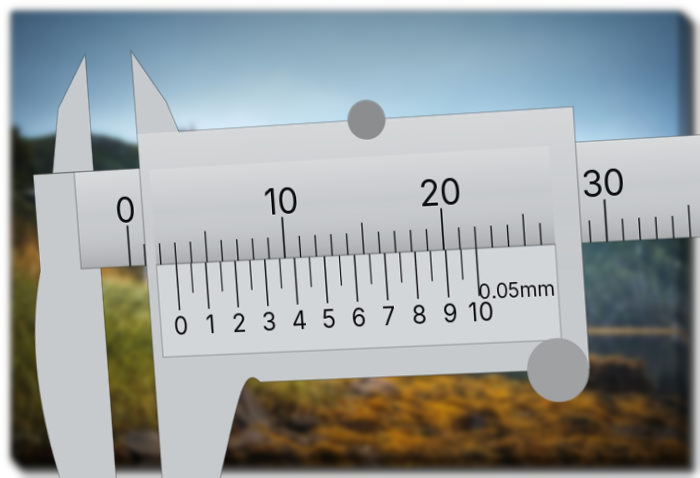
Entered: 3.0 mm
